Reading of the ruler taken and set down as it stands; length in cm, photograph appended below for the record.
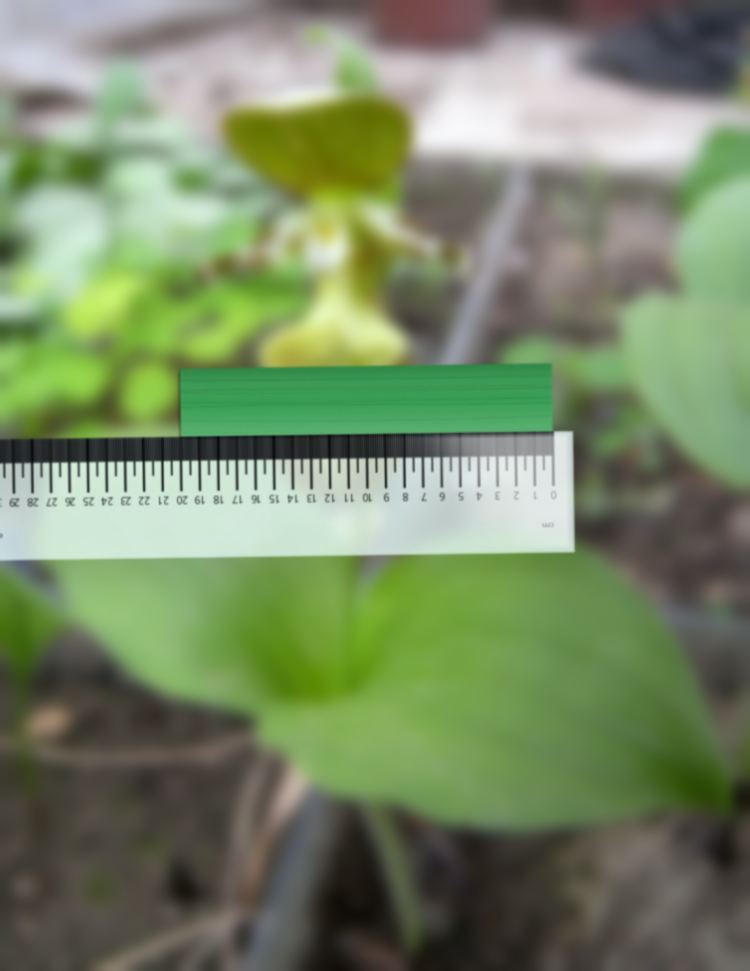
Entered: 20 cm
